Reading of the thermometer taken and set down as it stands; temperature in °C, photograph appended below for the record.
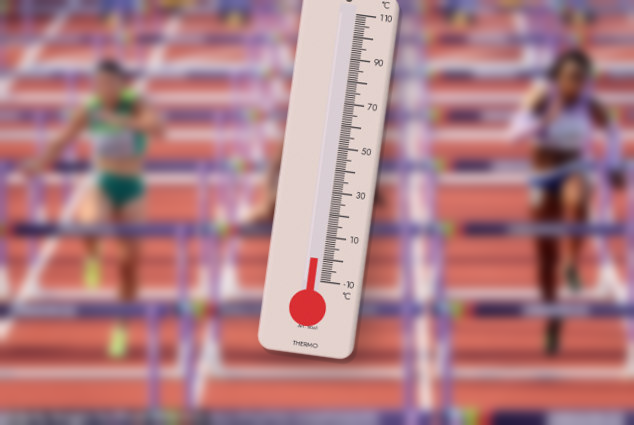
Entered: 0 °C
